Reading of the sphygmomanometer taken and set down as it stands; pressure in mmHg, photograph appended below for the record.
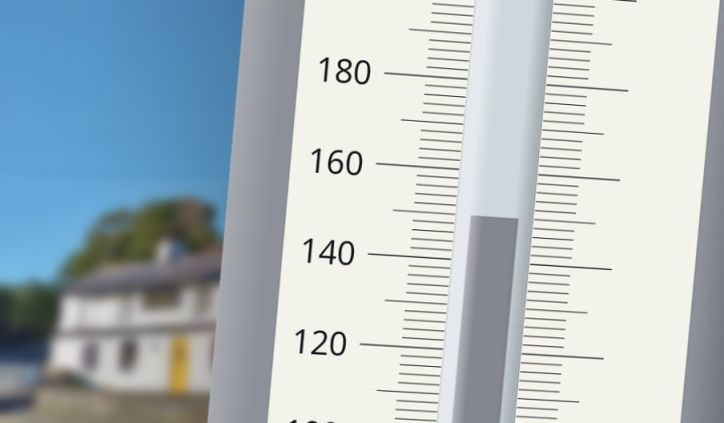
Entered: 150 mmHg
